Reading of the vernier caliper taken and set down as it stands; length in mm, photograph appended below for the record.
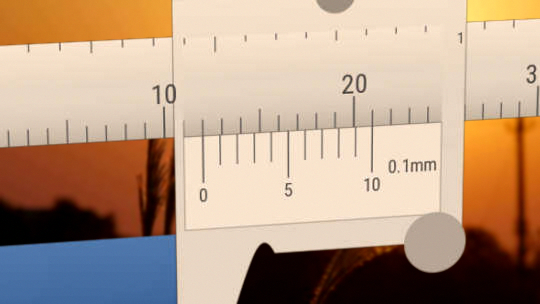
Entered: 12.0 mm
